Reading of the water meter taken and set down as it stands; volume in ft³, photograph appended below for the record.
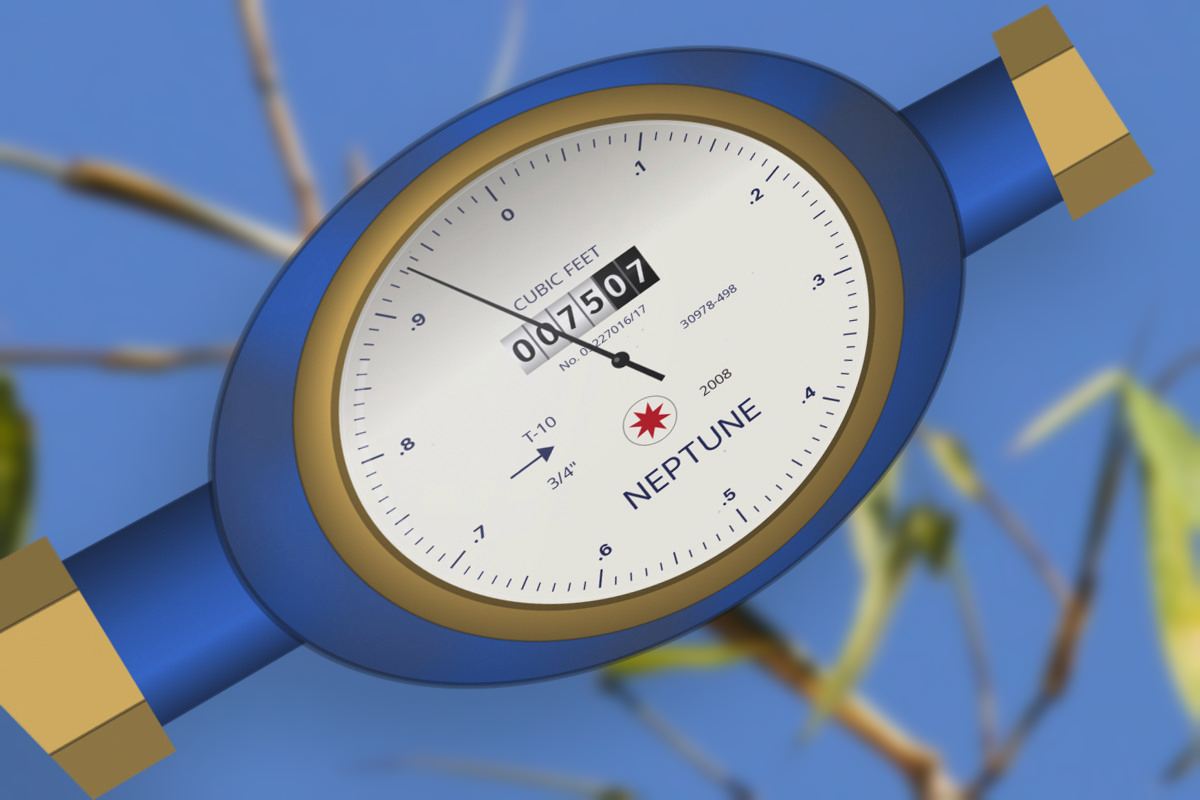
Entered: 7506.93 ft³
